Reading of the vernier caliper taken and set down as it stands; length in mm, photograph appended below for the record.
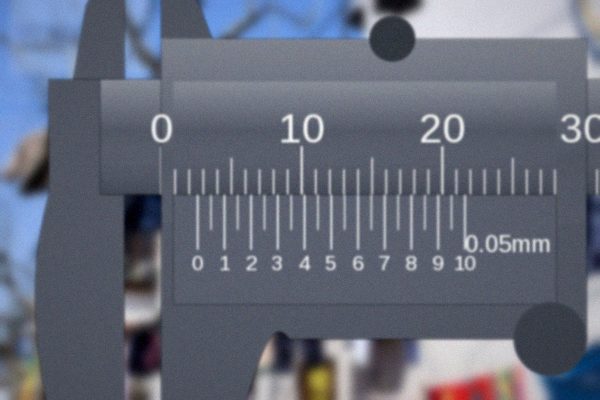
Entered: 2.6 mm
